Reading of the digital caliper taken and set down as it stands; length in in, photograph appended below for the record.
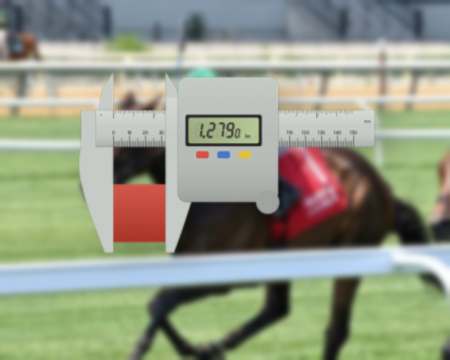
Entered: 1.2790 in
